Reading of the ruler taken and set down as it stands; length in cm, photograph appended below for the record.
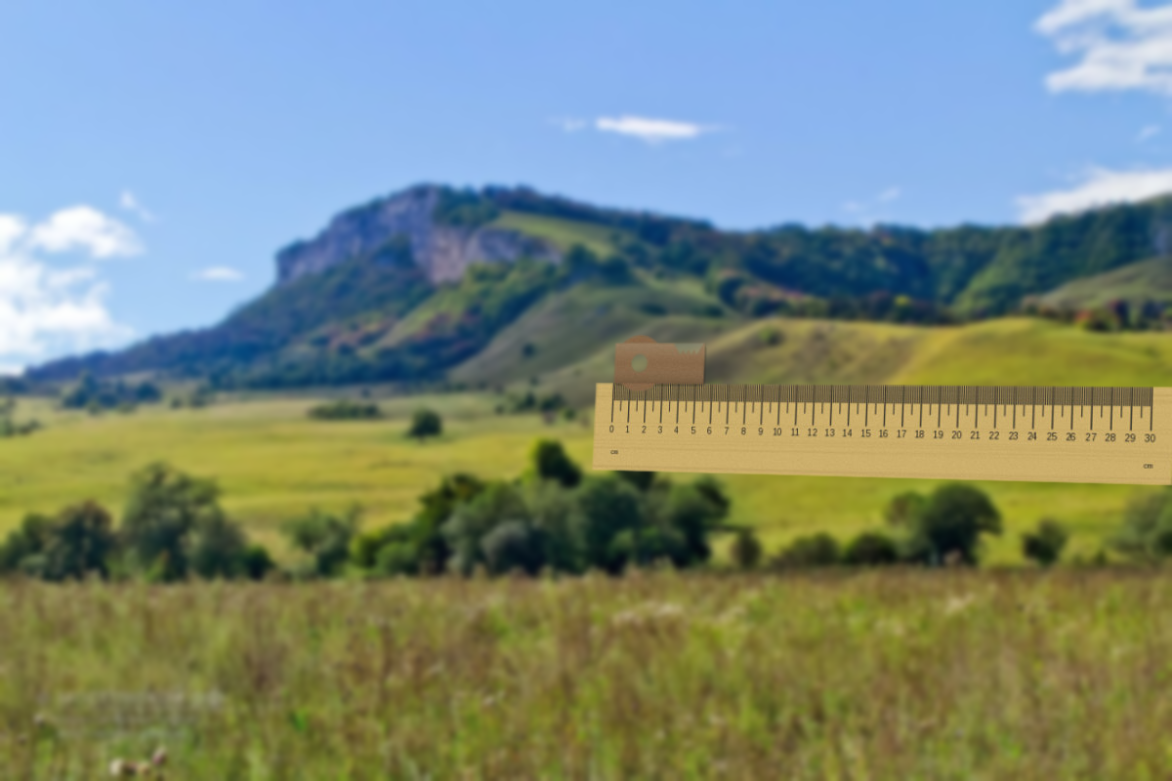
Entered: 5.5 cm
